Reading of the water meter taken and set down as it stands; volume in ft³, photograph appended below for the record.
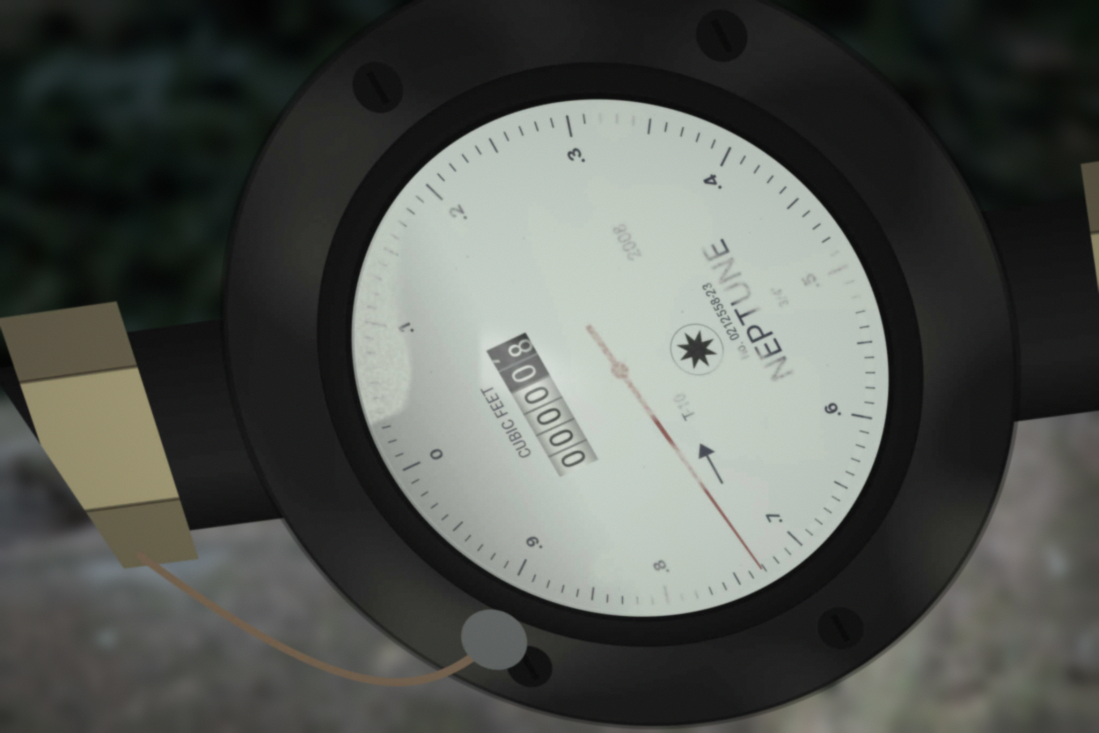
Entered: 7.73 ft³
